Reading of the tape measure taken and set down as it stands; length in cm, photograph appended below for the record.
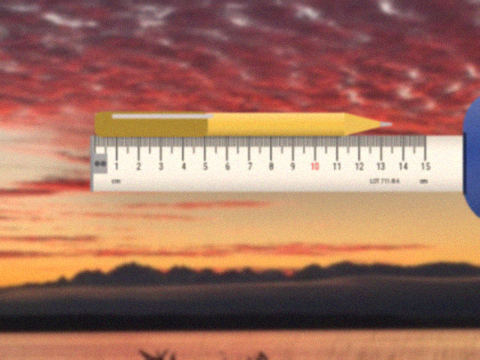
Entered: 13.5 cm
